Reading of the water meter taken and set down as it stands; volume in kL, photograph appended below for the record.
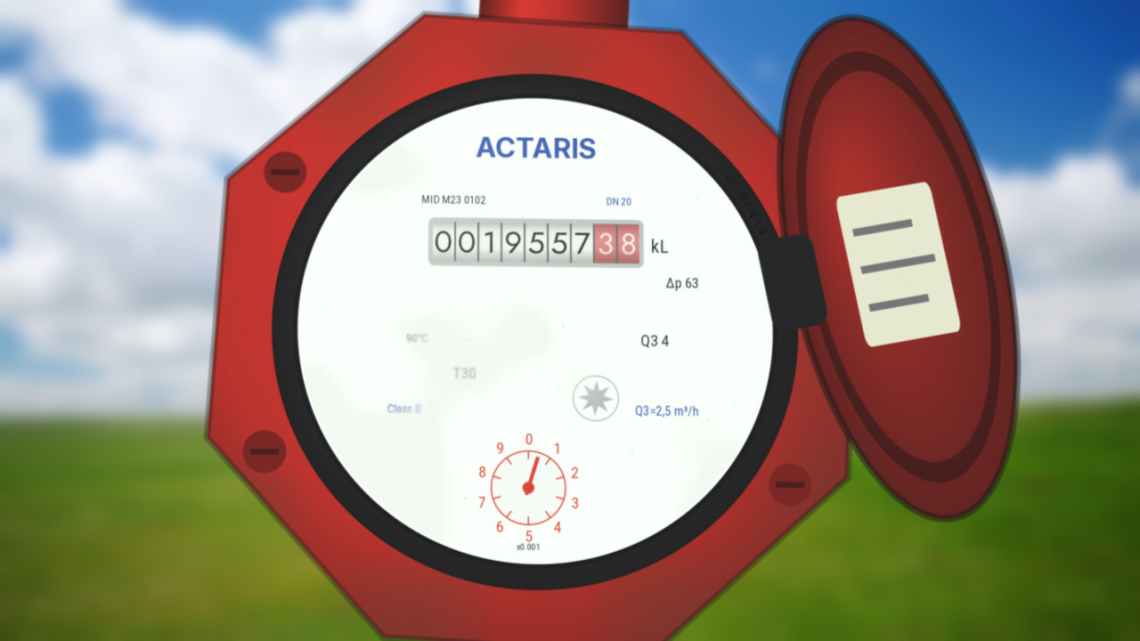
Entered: 19557.380 kL
